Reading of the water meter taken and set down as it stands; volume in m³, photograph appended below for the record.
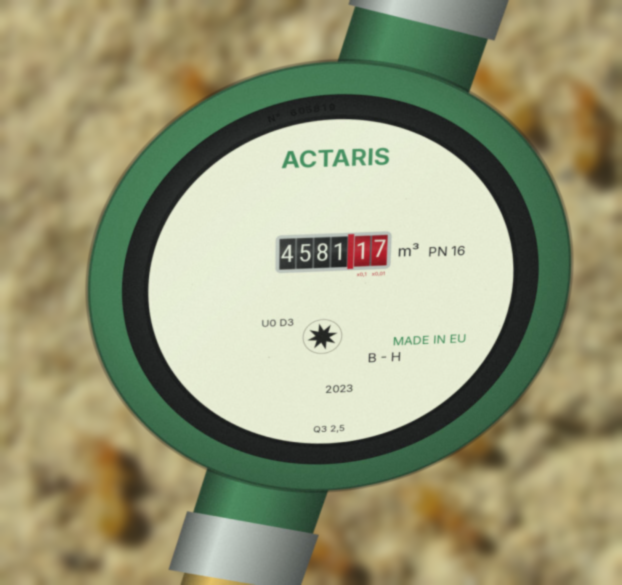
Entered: 4581.17 m³
